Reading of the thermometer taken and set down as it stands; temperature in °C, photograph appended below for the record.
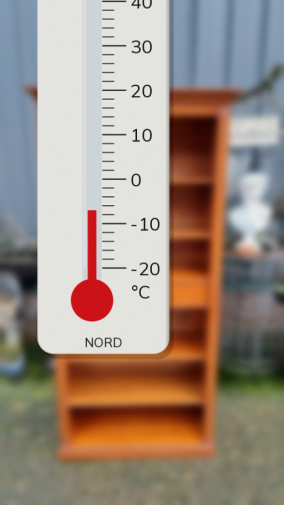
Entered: -7 °C
